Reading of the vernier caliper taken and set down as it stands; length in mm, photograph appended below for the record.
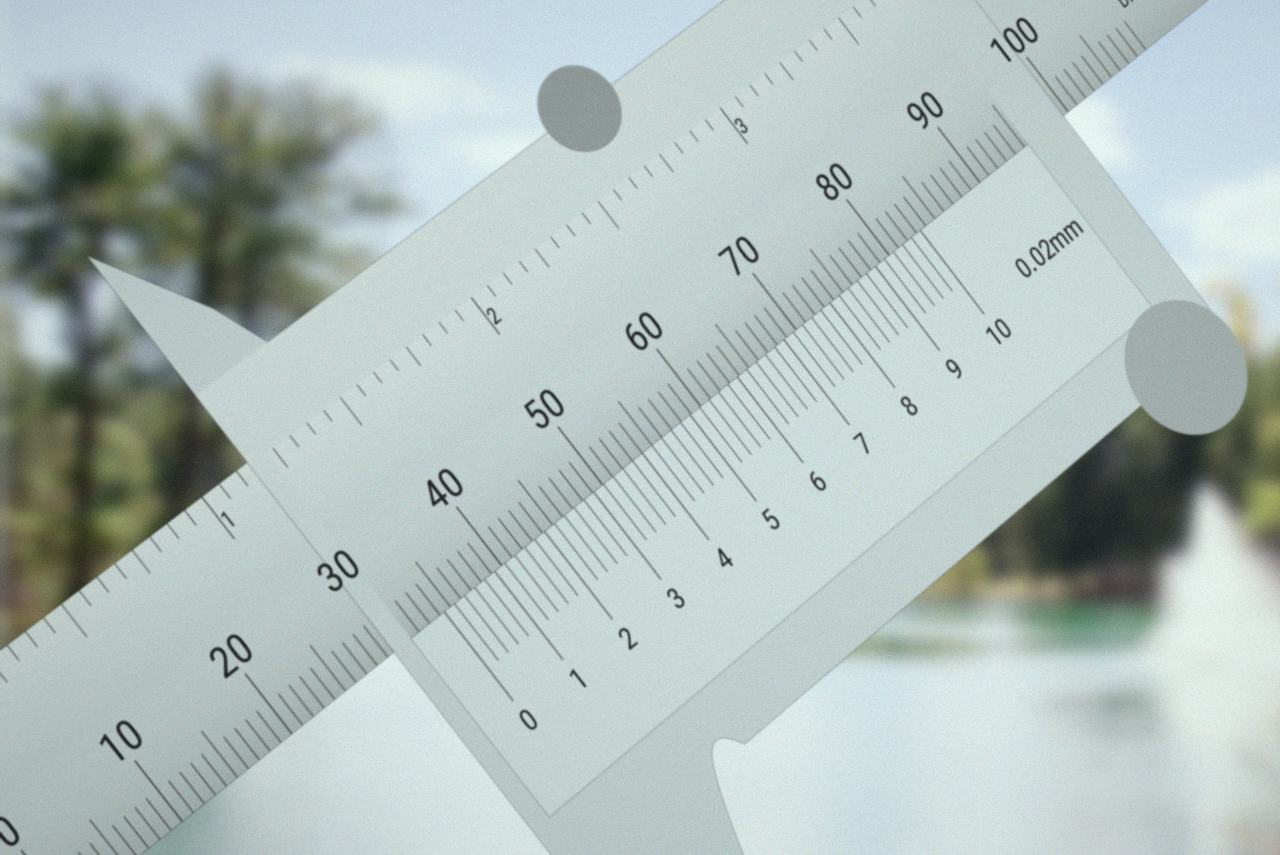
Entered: 34.4 mm
